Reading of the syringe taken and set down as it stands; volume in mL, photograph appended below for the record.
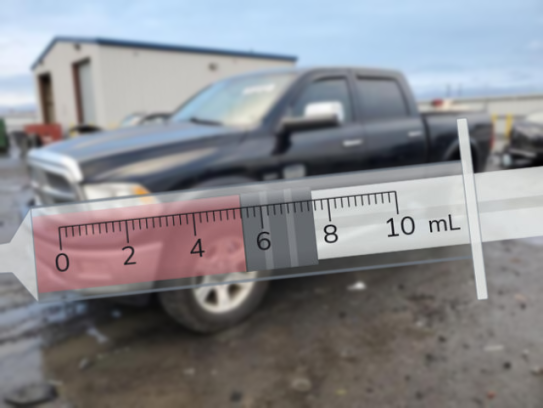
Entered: 5.4 mL
